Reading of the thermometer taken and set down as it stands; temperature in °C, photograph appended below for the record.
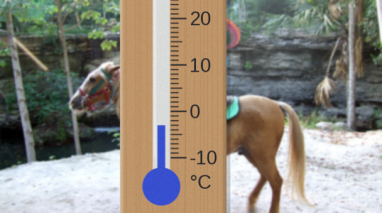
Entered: -3 °C
